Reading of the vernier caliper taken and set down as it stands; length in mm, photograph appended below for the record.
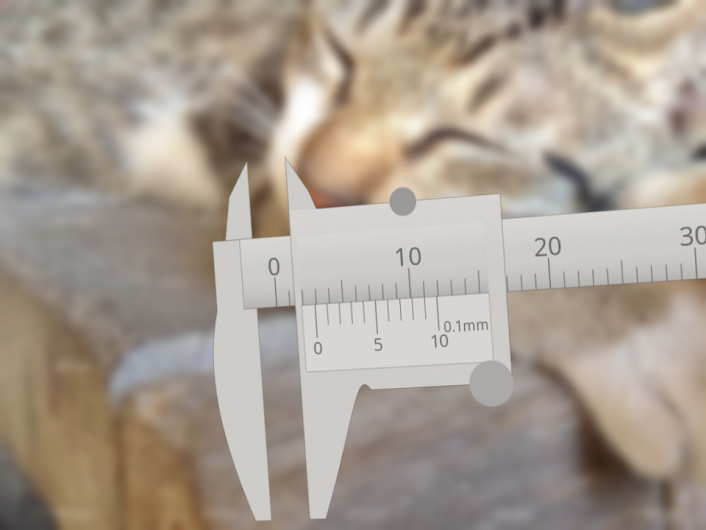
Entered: 2.9 mm
